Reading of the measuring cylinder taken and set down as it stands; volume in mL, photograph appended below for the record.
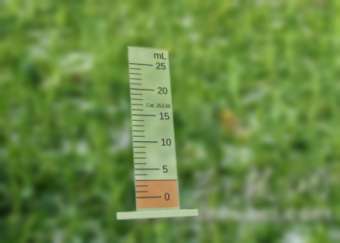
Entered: 3 mL
